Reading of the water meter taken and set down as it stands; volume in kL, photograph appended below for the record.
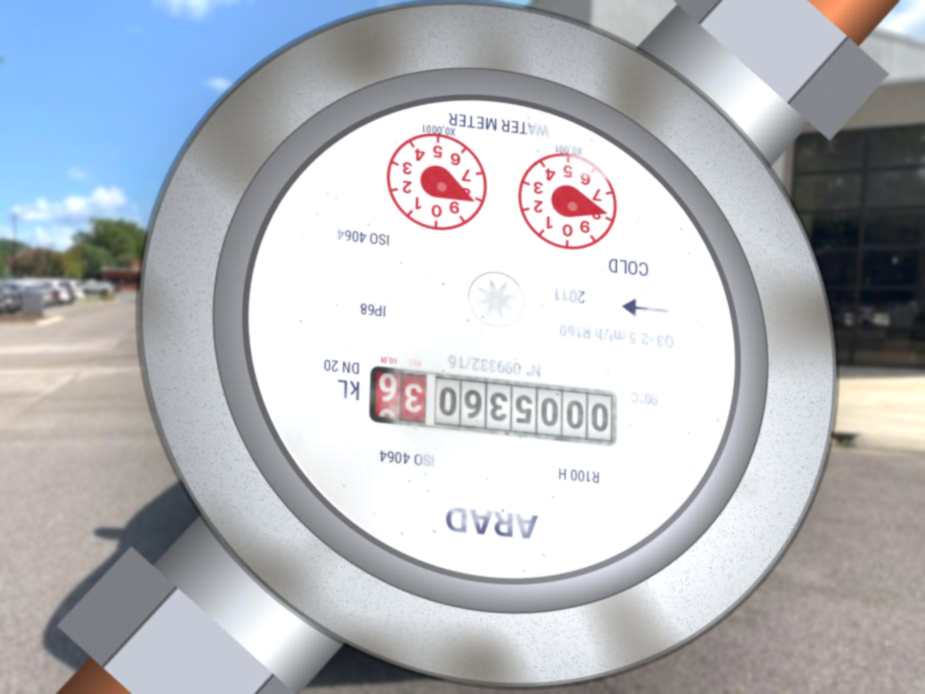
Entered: 5360.3578 kL
